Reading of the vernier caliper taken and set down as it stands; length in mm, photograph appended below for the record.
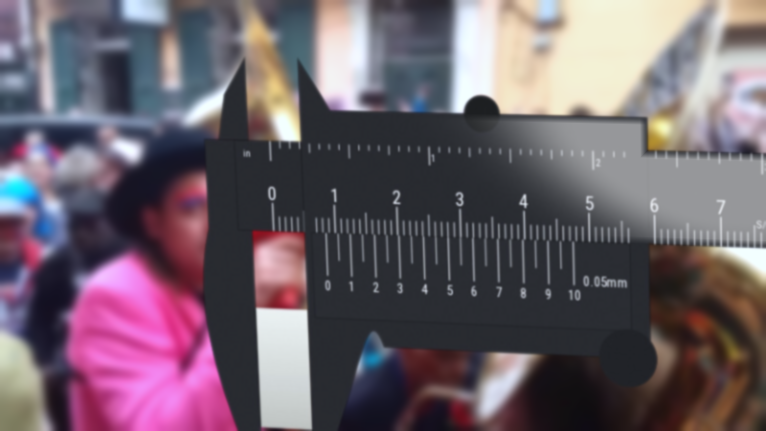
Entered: 8.5 mm
